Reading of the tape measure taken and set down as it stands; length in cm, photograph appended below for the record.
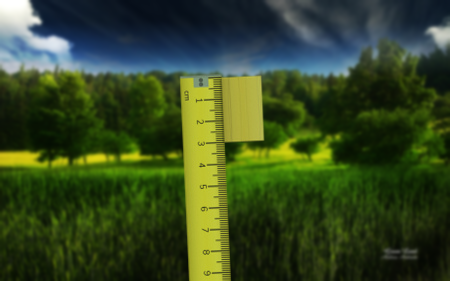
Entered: 3 cm
